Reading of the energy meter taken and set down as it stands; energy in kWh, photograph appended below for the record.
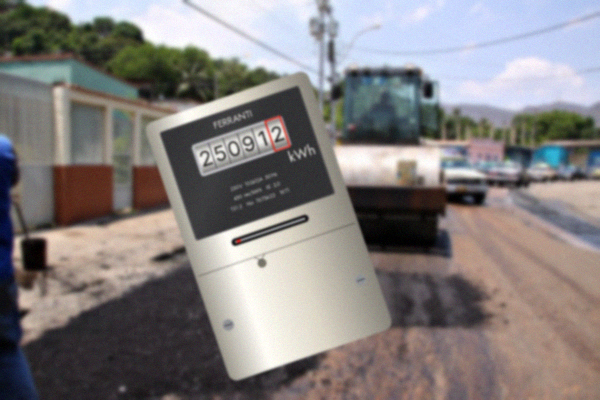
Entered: 25091.2 kWh
